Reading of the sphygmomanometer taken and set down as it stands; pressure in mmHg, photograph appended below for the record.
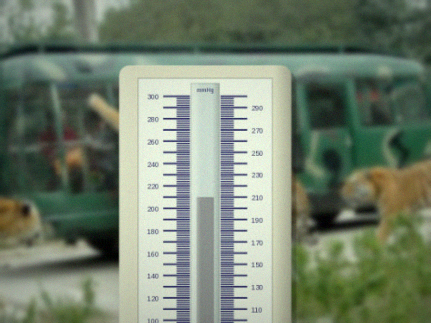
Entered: 210 mmHg
